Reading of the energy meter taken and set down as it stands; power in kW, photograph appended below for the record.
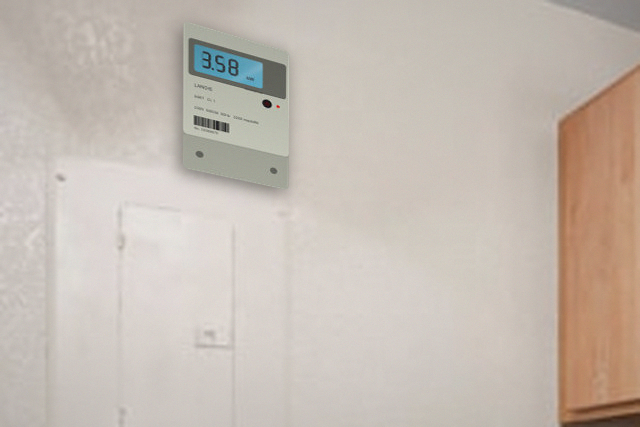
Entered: 3.58 kW
